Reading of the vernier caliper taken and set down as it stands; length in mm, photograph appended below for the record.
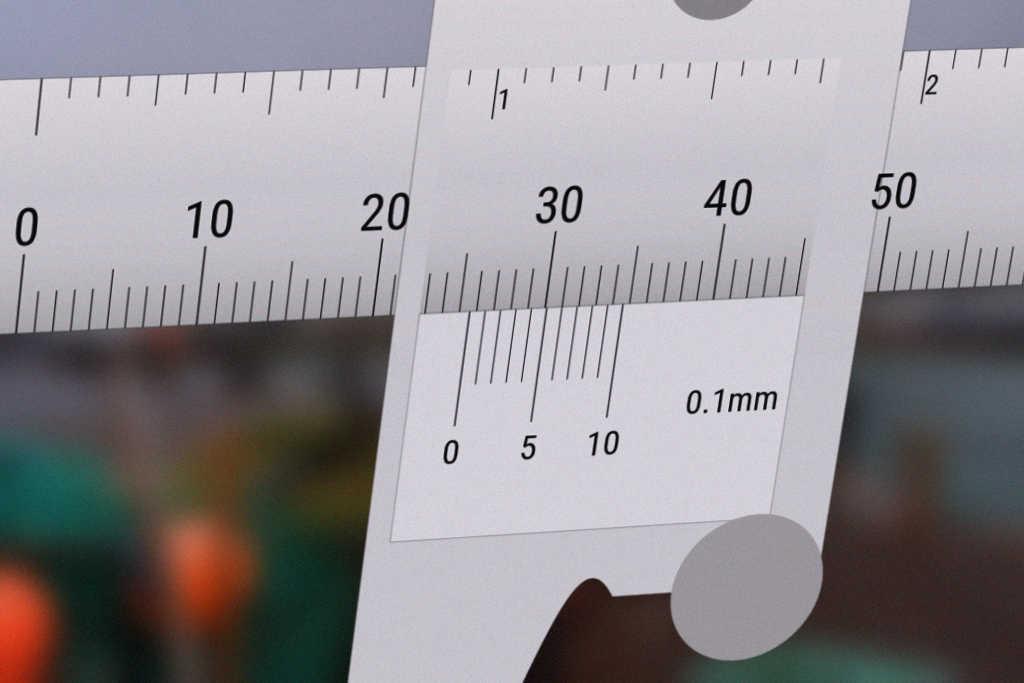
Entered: 25.6 mm
